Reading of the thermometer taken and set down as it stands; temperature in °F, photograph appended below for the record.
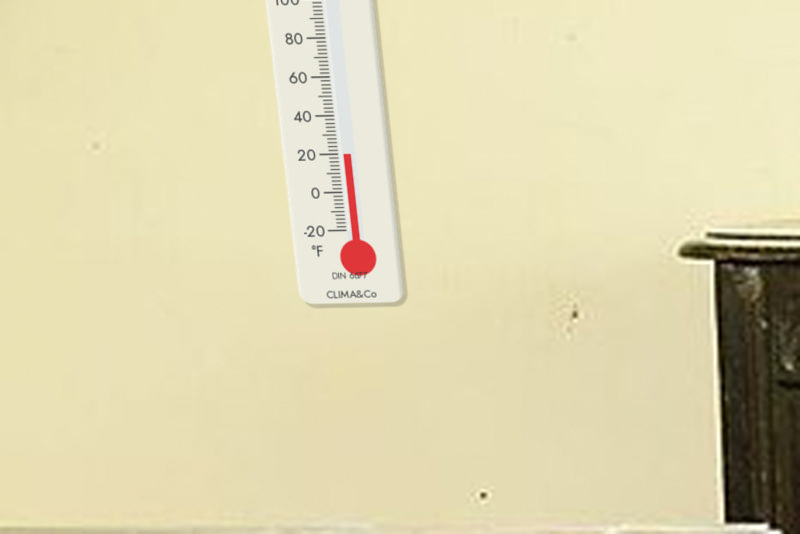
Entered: 20 °F
